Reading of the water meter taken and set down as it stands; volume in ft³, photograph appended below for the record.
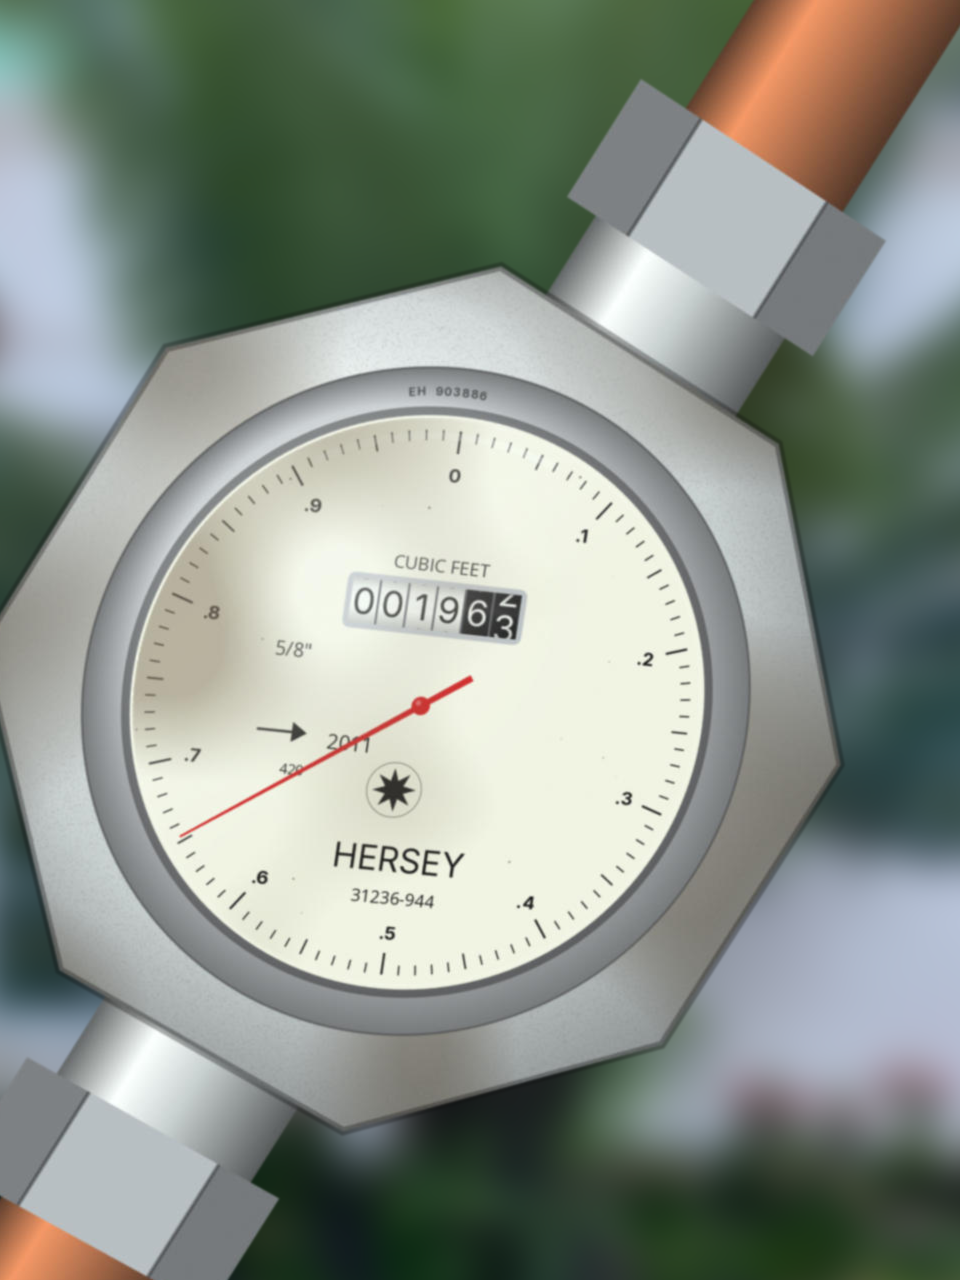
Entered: 1962.65 ft³
